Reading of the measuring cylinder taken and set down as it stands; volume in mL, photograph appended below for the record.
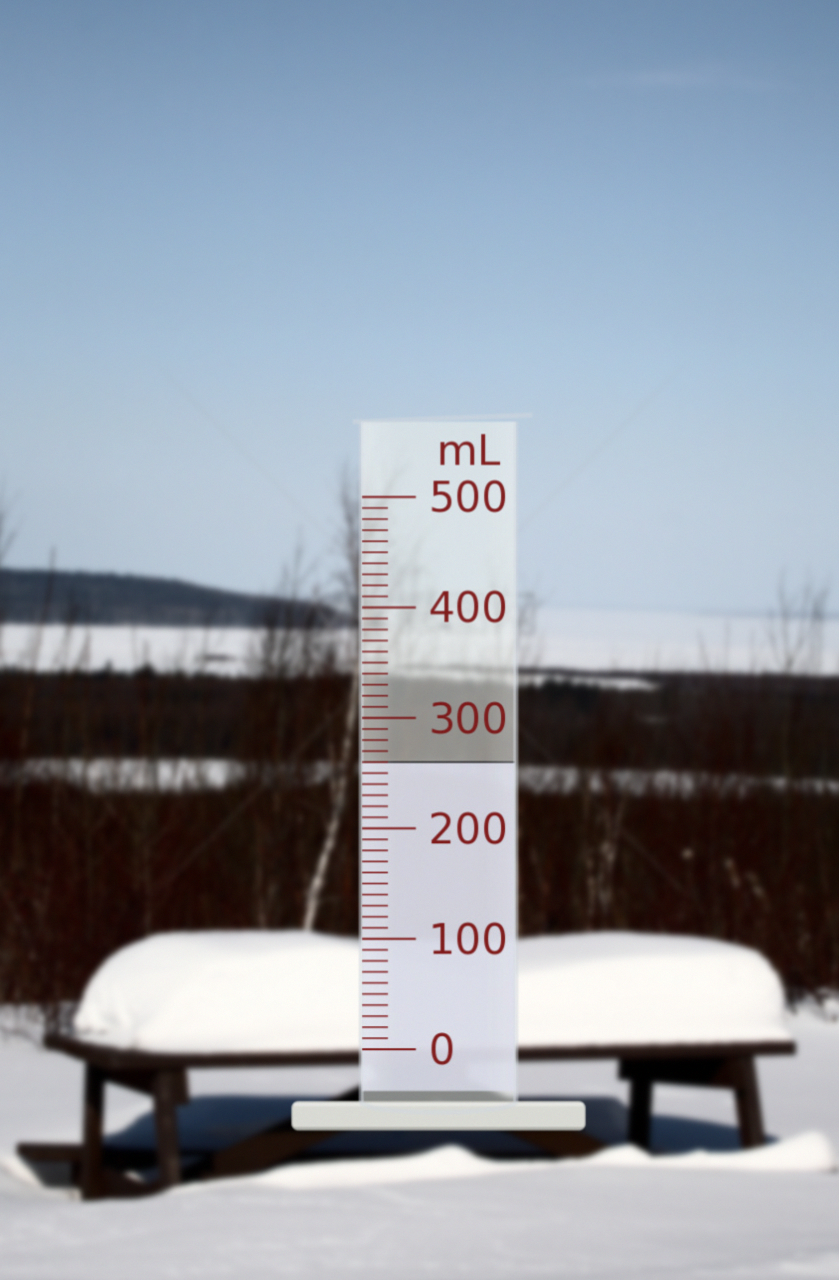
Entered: 260 mL
